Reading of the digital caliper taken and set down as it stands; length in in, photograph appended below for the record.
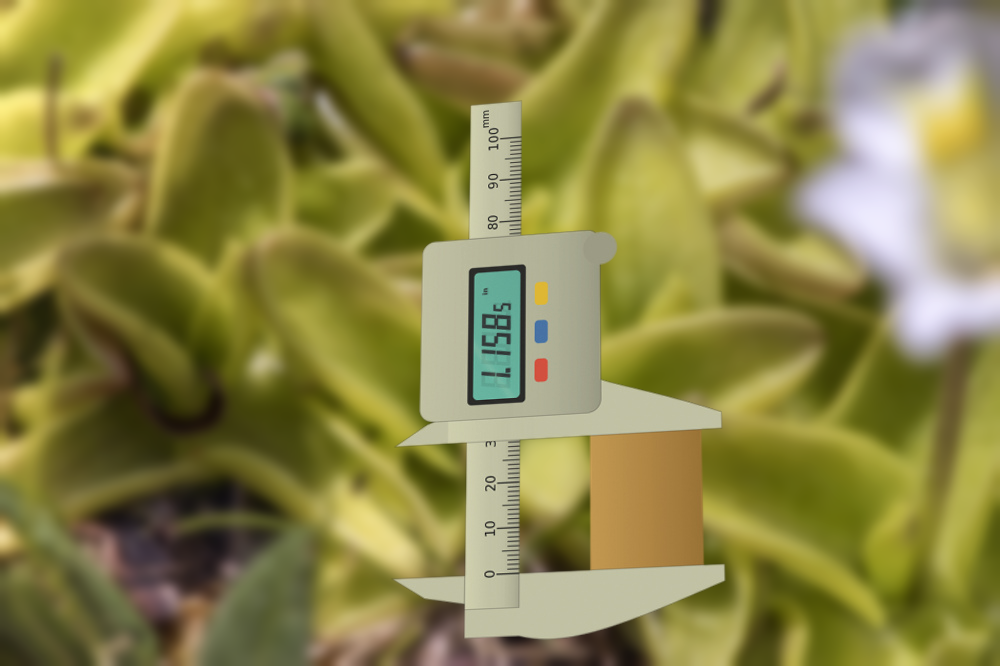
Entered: 1.1585 in
